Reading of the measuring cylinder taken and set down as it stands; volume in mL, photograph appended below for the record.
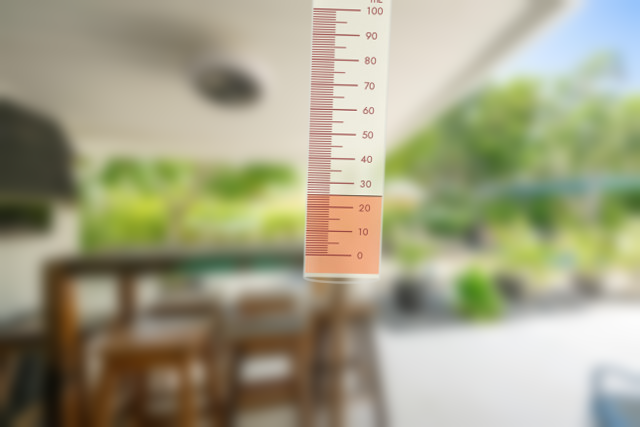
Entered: 25 mL
